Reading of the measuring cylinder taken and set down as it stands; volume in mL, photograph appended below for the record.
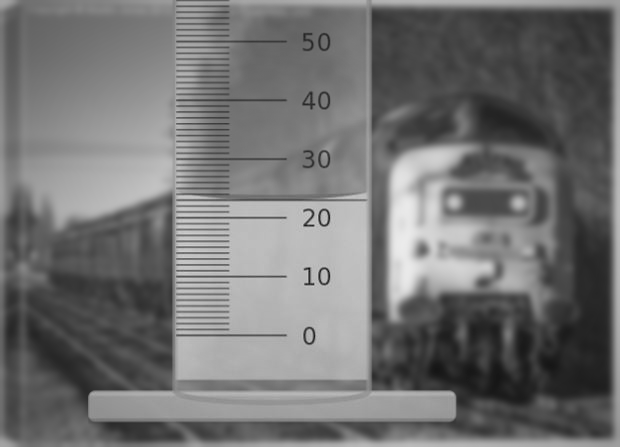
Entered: 23 mL
